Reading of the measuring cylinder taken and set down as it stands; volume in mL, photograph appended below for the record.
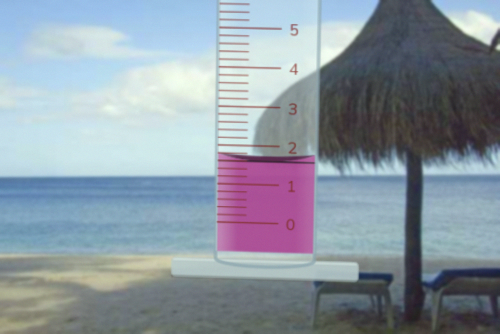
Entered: 1.6 mL
